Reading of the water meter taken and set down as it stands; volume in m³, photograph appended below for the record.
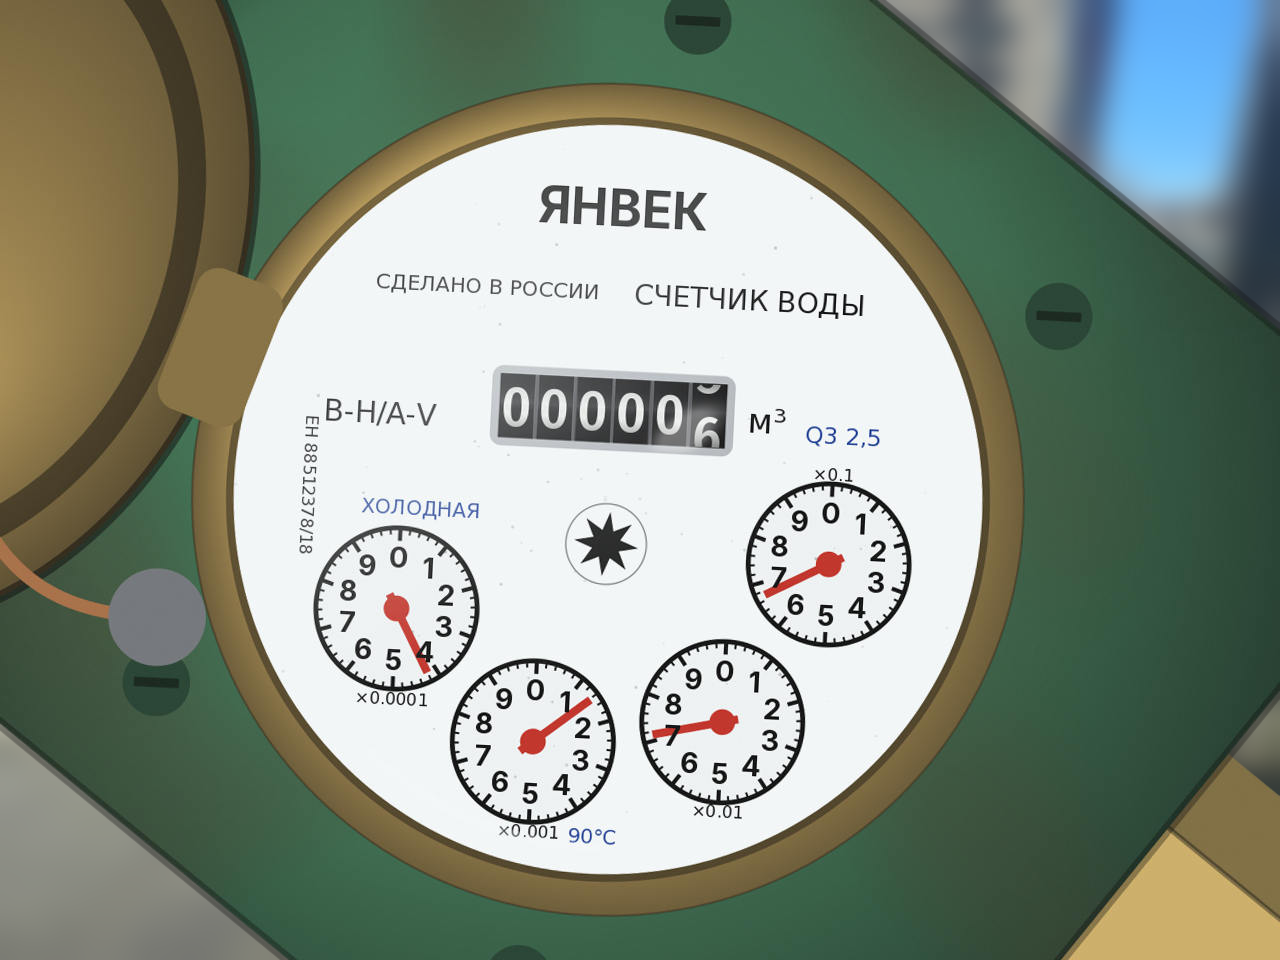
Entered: 5.6714 m³
